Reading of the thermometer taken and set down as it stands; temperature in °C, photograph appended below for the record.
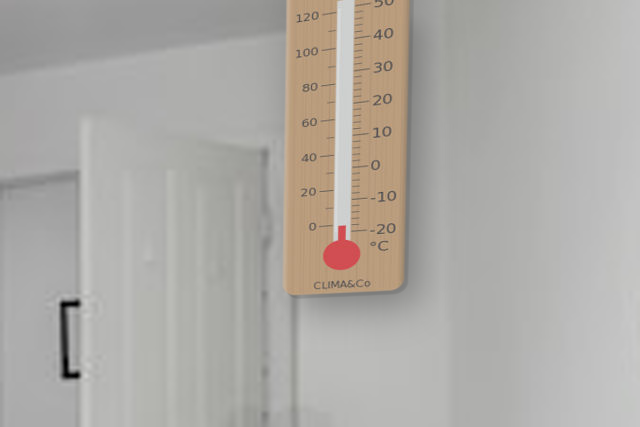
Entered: -18 °C
